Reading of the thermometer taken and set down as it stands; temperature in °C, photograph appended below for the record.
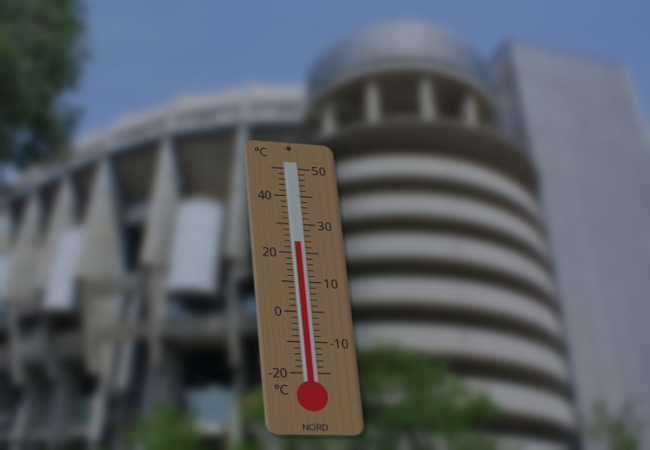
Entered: 24 °C
